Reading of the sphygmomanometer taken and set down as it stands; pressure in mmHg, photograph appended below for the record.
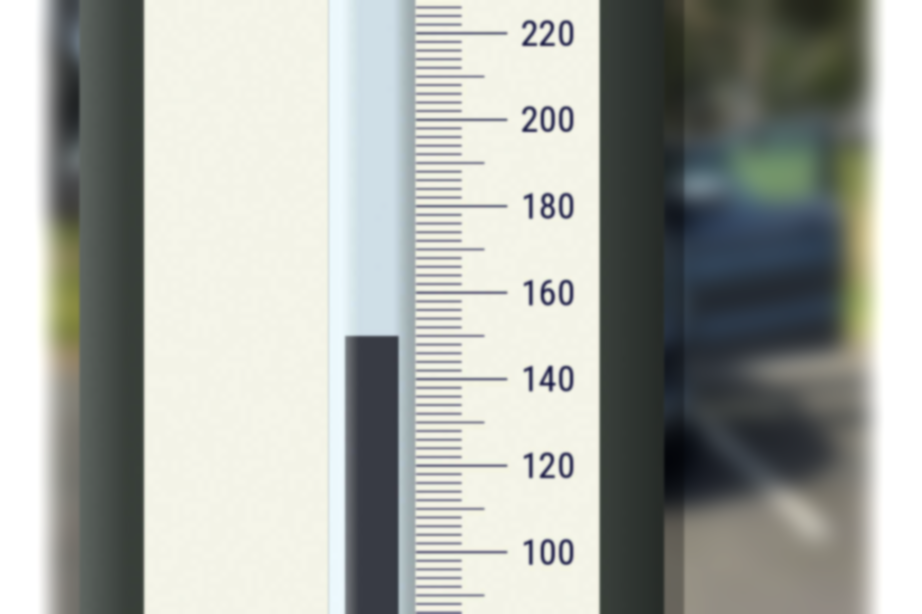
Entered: 150 mmHg
